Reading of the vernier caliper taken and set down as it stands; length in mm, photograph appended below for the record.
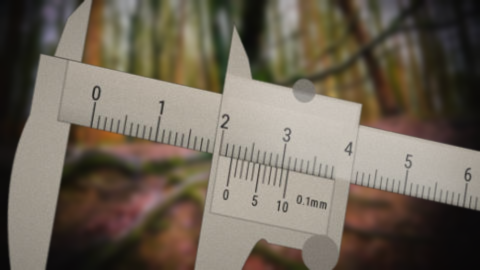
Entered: 22.0 mm
